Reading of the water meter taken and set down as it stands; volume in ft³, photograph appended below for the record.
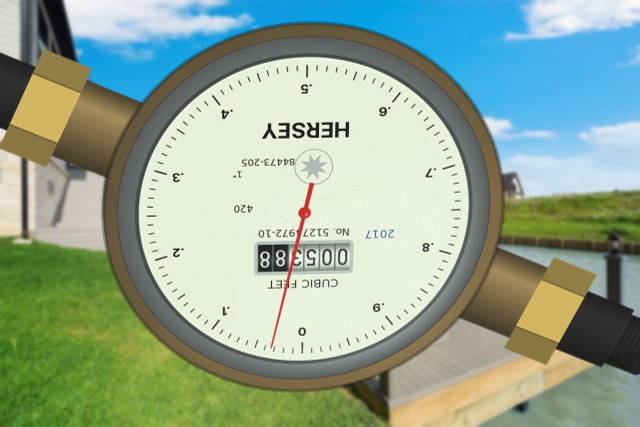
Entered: 5388.03 ft³
